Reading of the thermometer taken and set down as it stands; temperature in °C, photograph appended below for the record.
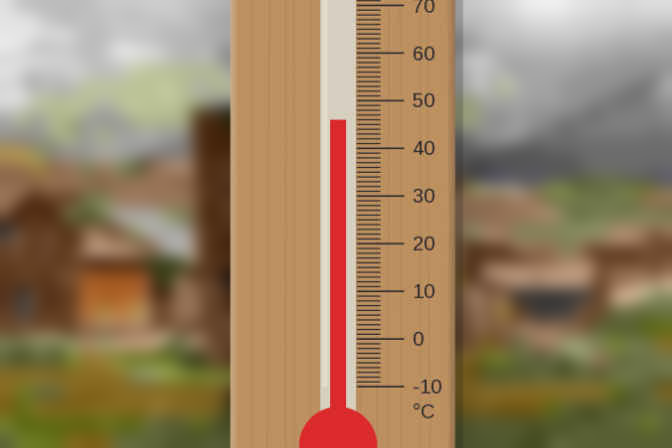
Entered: 46 °C
